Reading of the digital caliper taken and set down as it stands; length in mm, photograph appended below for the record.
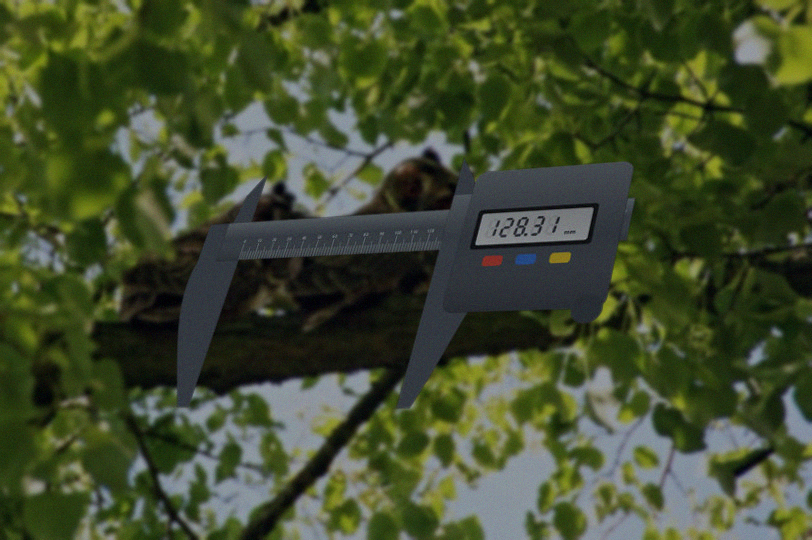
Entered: 128.31 mm
